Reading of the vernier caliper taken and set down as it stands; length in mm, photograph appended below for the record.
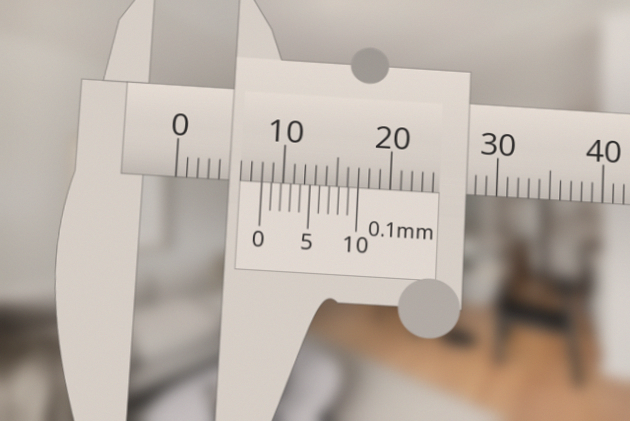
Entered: 8.0 mm
